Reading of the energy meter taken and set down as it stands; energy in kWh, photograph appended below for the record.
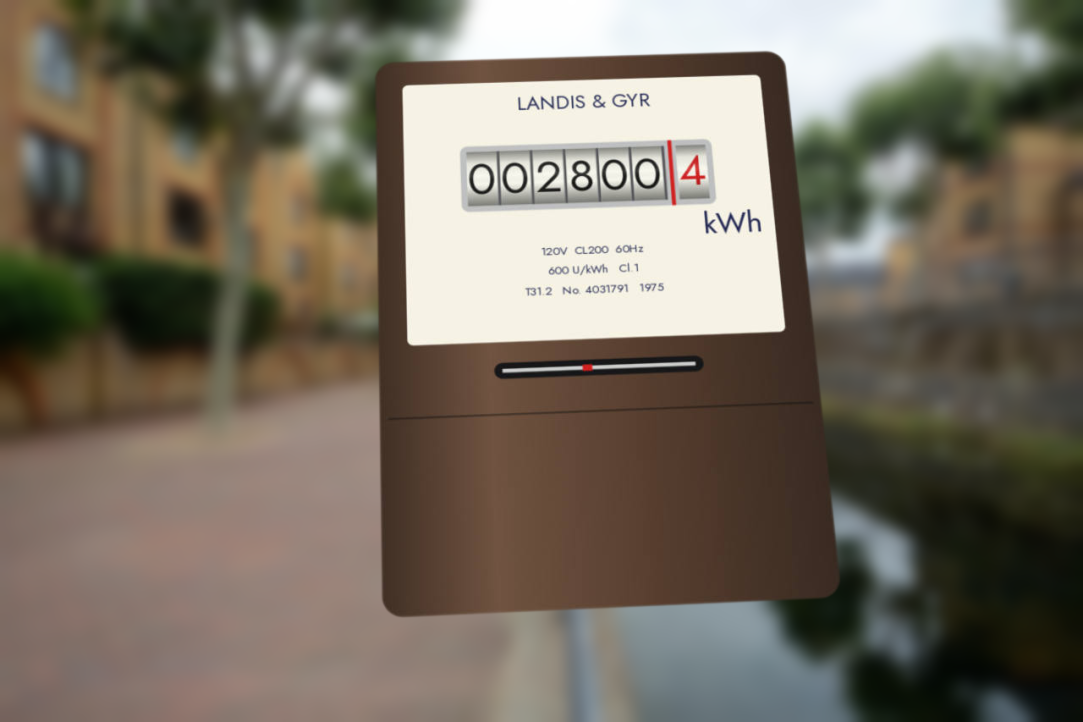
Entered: 2800.4 kWh
